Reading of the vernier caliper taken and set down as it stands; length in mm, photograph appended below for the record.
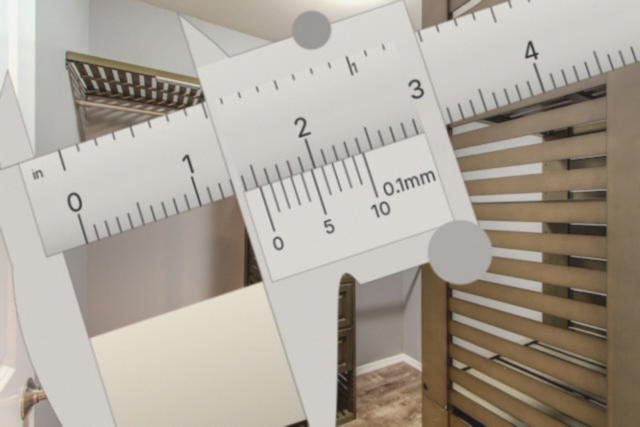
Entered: 15.2 mm
